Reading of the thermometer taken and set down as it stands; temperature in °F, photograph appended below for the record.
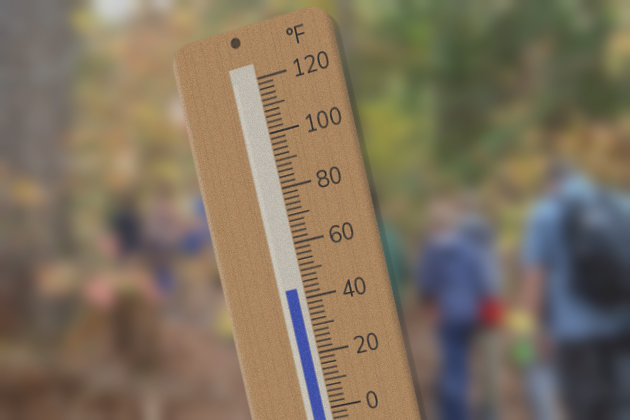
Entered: 44 °F
